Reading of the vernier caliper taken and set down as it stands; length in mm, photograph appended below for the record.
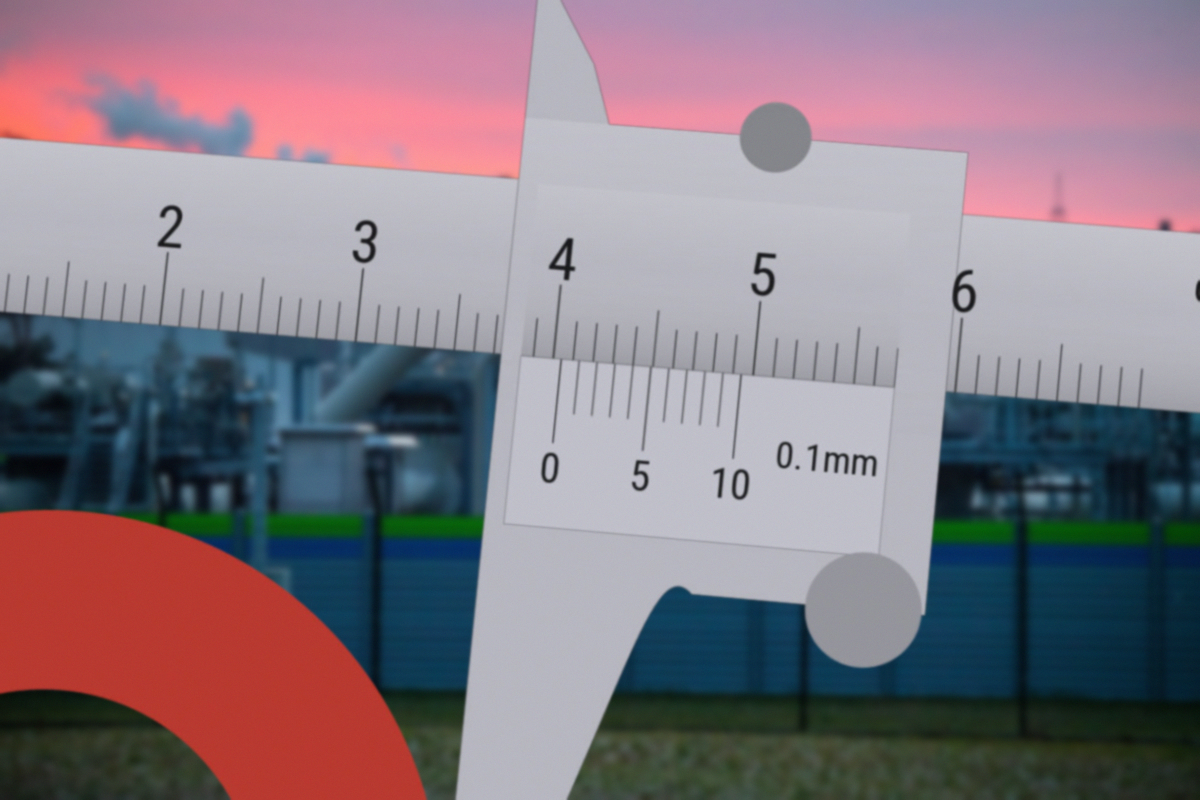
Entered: 40.4 mm
